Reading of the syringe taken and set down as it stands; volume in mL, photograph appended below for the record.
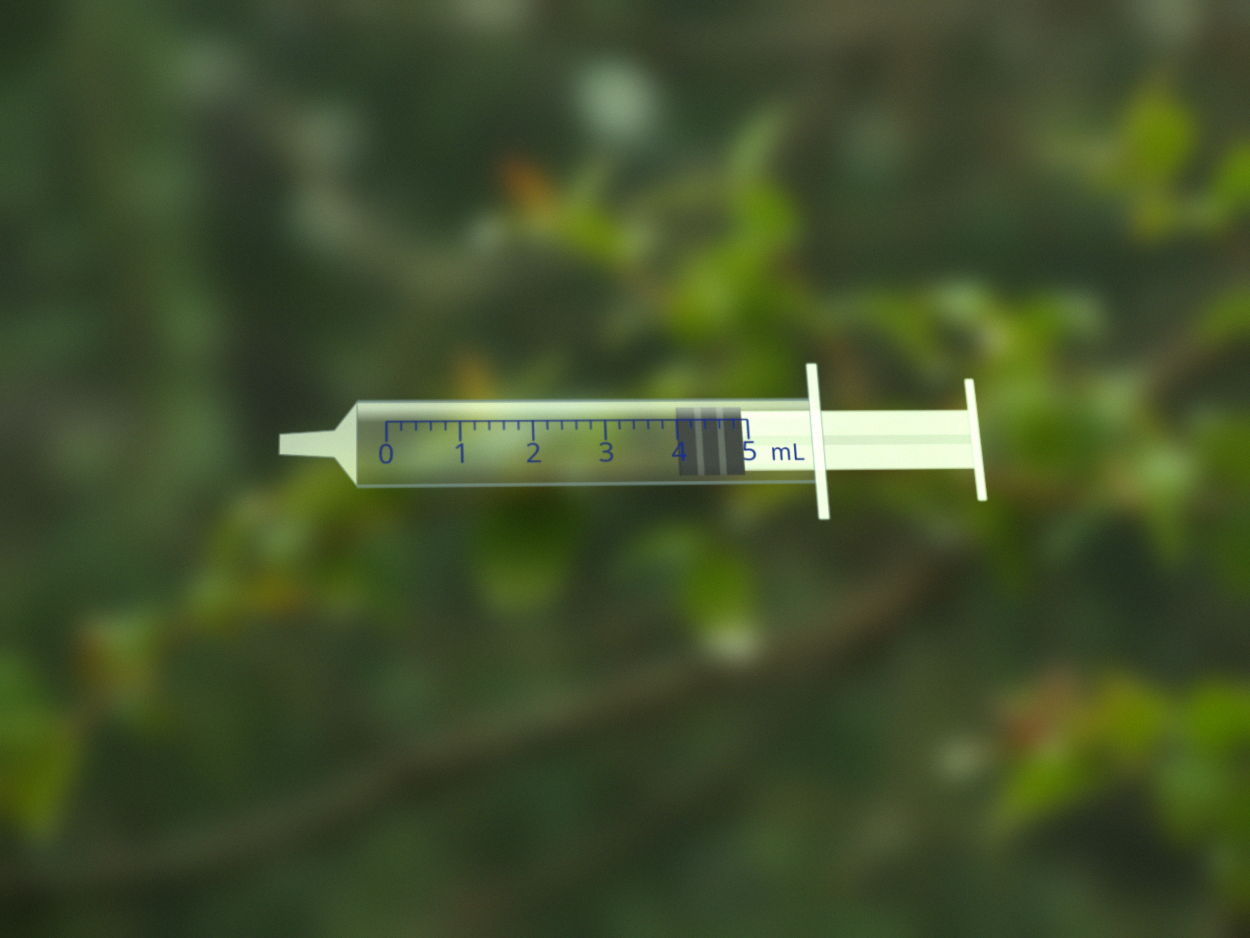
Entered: 4 mL
